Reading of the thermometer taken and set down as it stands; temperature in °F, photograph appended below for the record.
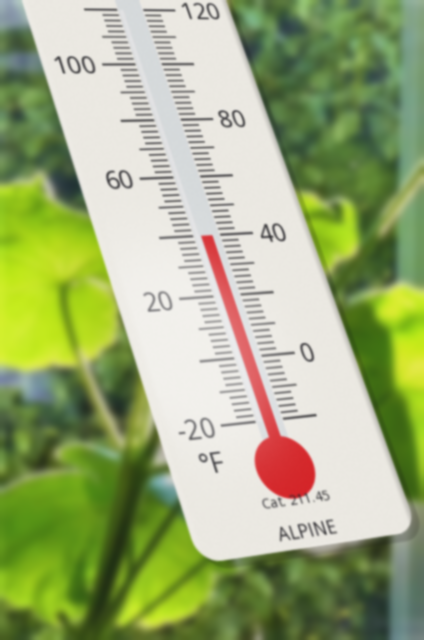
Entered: 40 °F
